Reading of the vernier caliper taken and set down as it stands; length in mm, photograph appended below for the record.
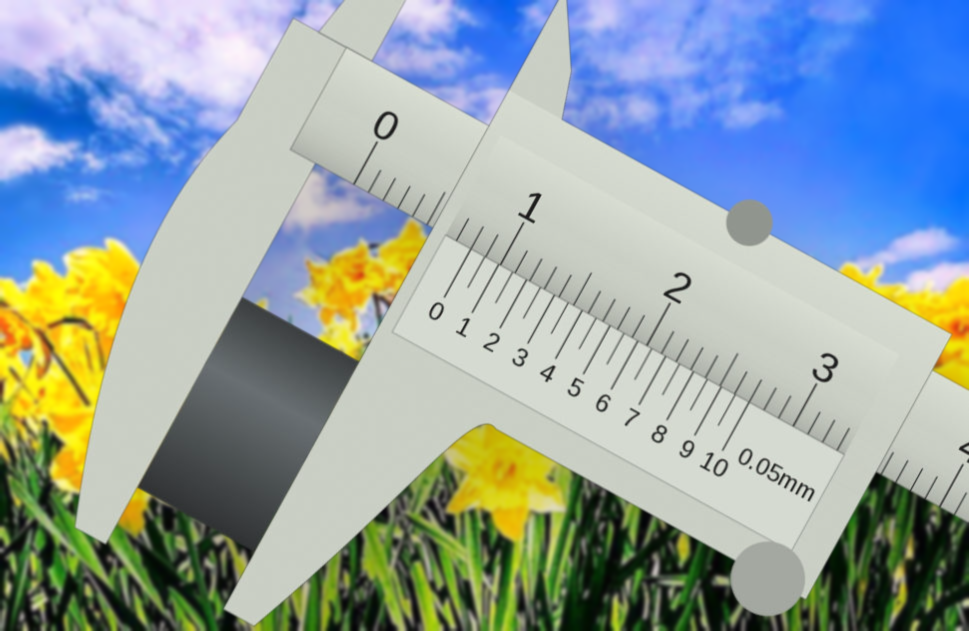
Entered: 8.0 mm
